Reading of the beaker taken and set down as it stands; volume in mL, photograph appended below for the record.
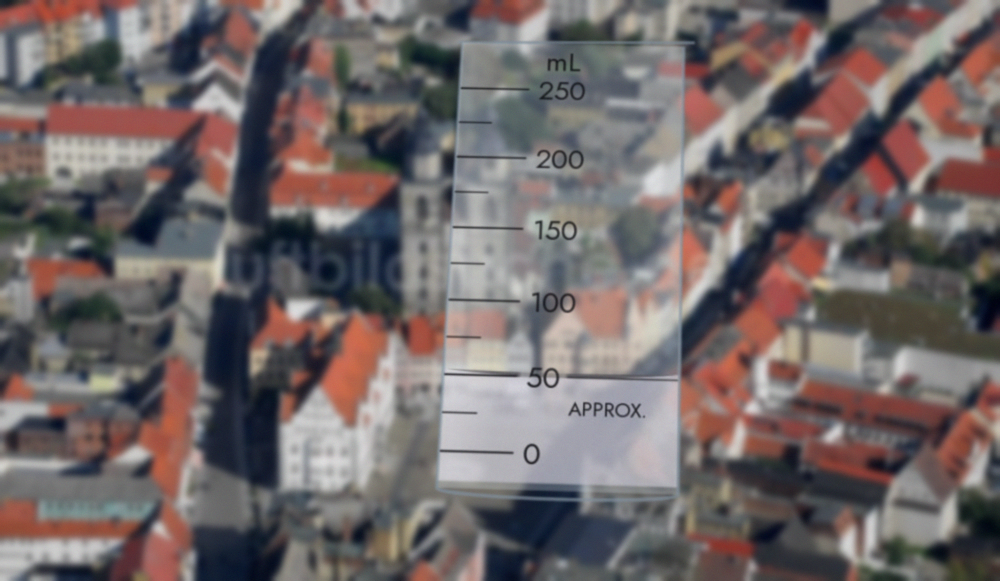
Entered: 50 mL
